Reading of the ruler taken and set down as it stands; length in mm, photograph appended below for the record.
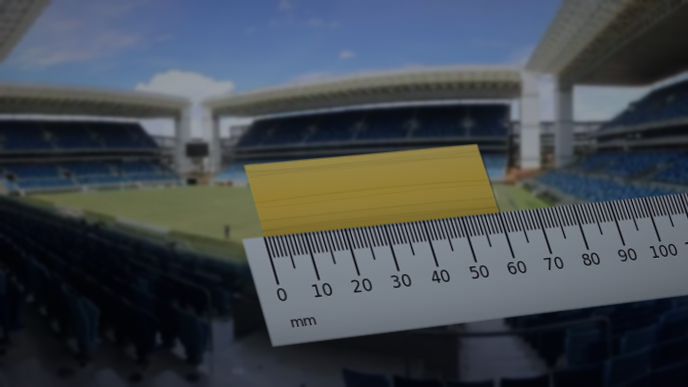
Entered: 60 mm
